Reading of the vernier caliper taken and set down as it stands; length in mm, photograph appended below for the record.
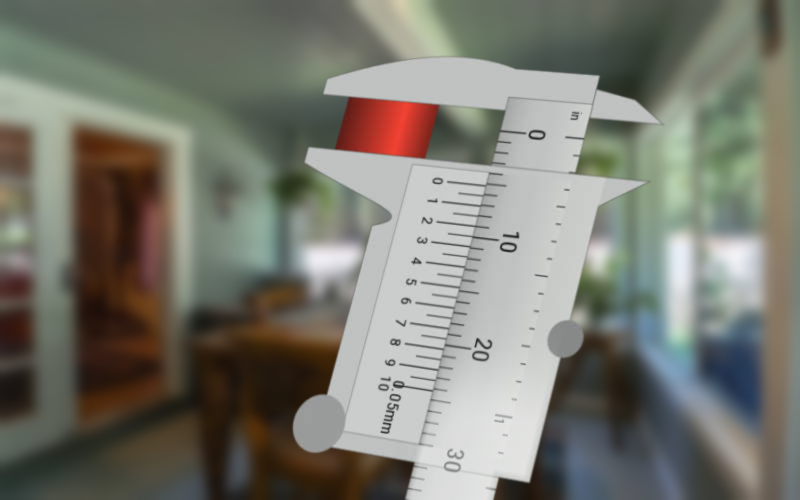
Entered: 5.2 mm
